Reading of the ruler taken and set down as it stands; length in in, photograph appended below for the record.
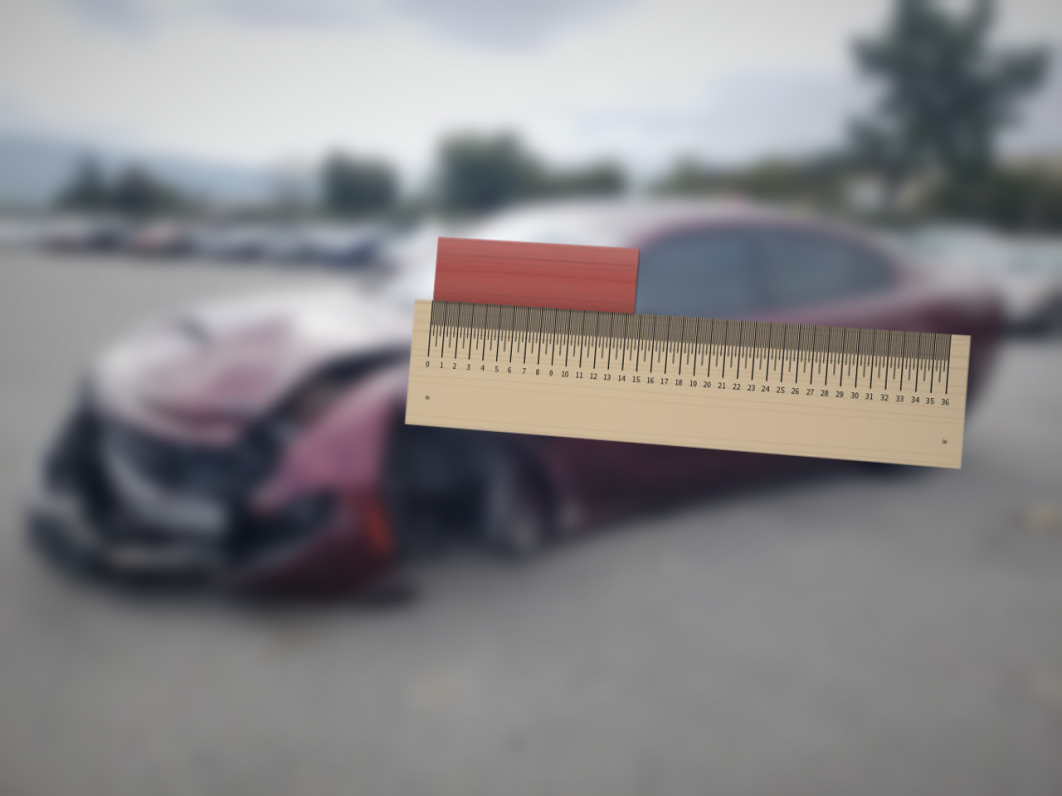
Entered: 14.5 in
